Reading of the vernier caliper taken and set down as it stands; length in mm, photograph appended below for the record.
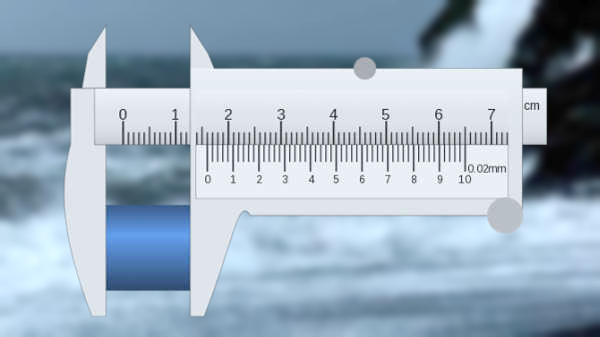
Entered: 16.0 mm
